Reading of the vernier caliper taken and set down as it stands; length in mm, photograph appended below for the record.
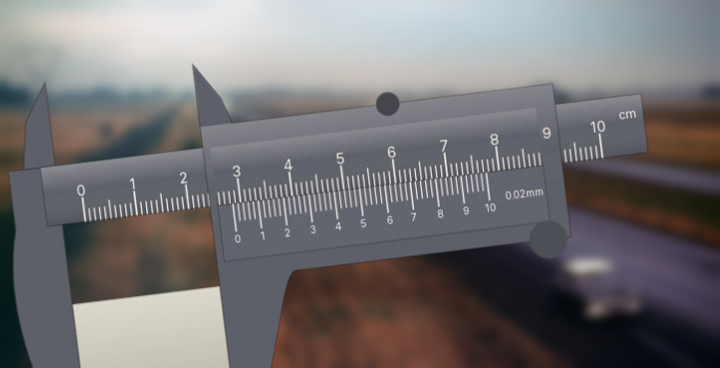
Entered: 28.5 mm
